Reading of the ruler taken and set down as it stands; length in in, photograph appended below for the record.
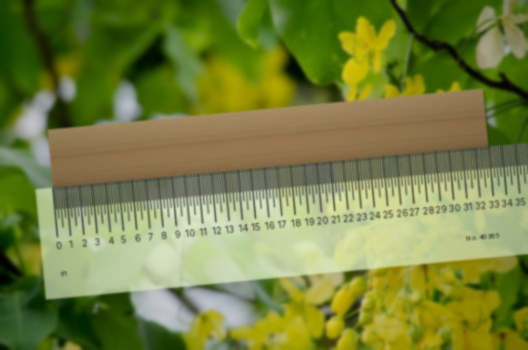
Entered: 33 in
